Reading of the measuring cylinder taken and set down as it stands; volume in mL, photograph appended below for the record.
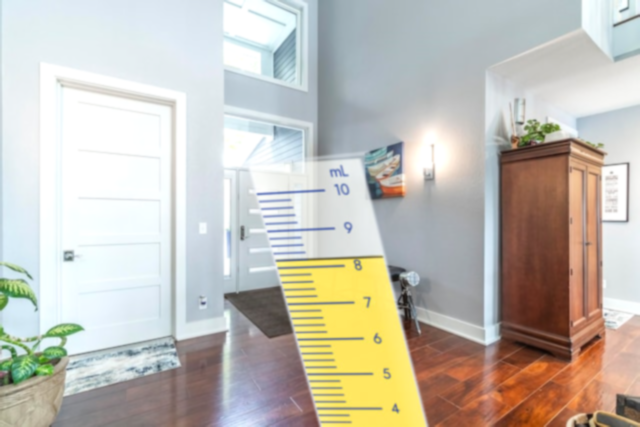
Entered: 8.2 mL
